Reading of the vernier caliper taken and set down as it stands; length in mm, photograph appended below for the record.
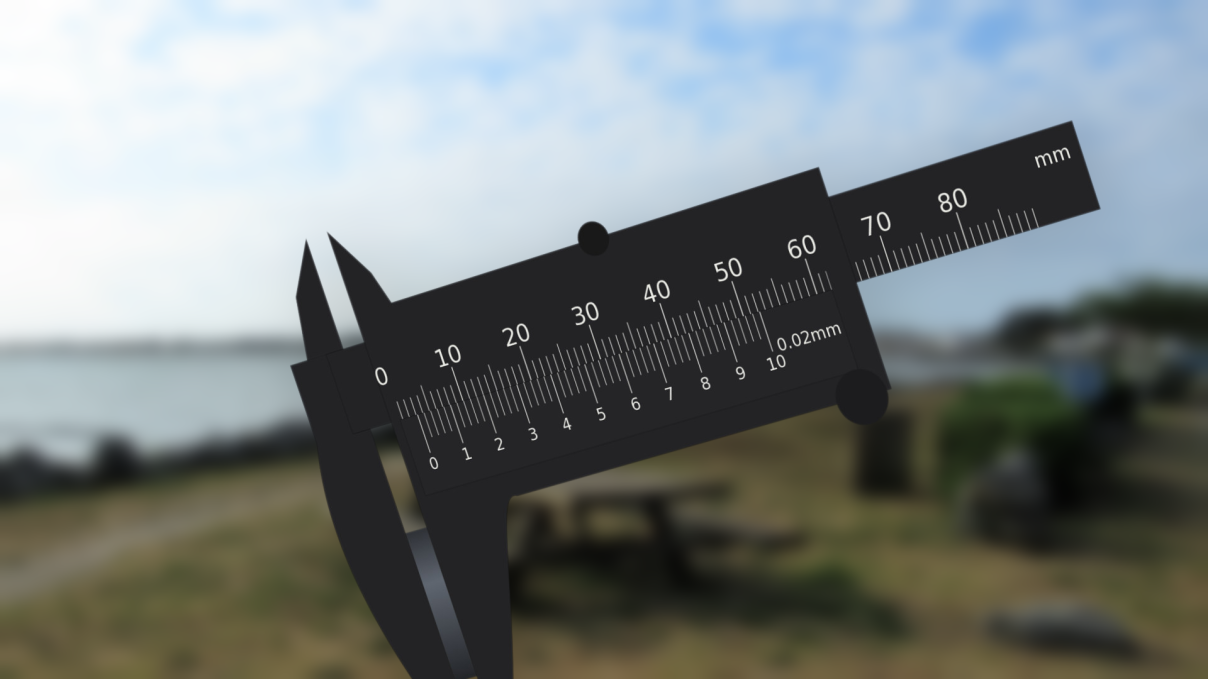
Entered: 3.2 mm
